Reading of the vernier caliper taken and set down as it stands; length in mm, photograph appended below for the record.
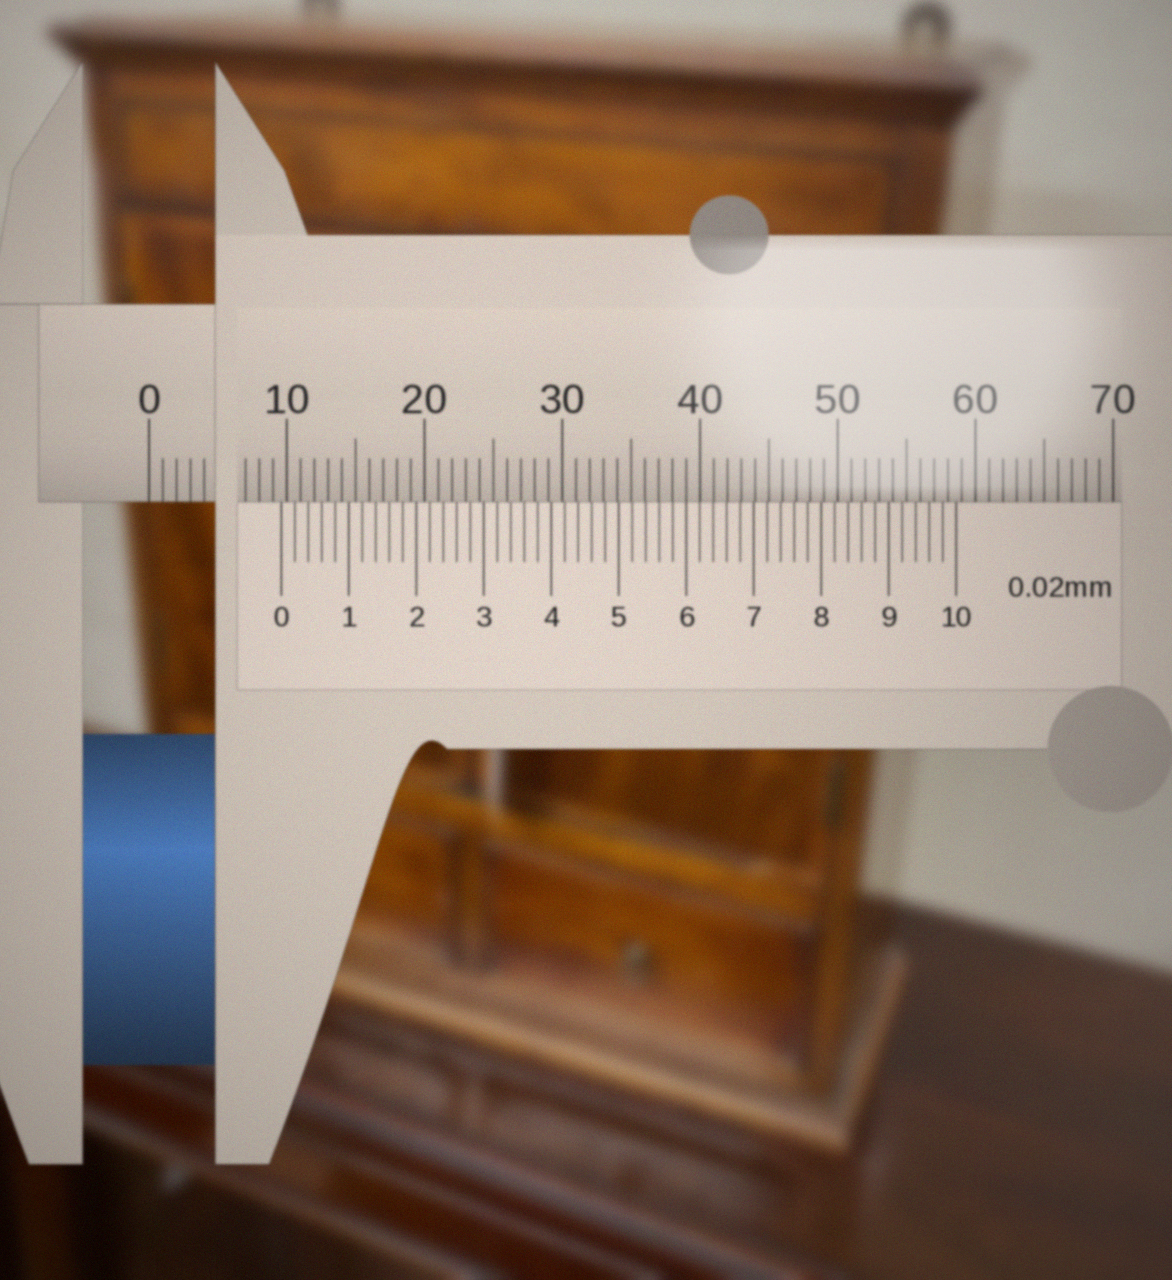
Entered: 9.6 mm
